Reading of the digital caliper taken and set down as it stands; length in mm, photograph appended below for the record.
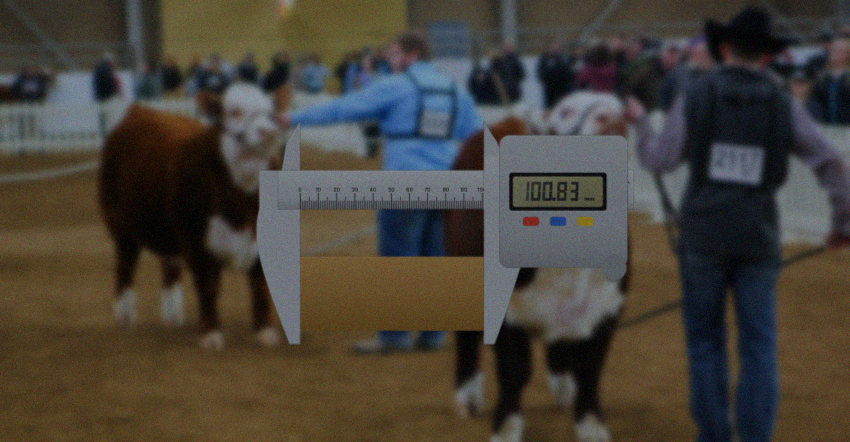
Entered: 100.83 mm
